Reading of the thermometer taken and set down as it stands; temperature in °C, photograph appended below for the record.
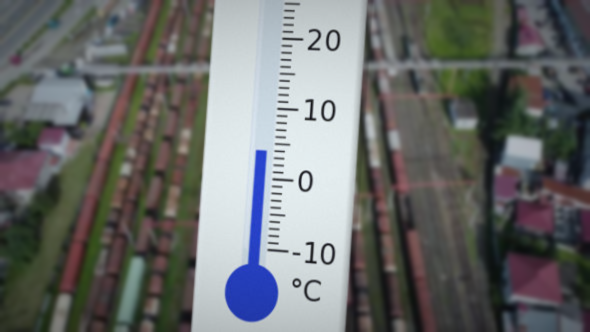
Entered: 4 °C
